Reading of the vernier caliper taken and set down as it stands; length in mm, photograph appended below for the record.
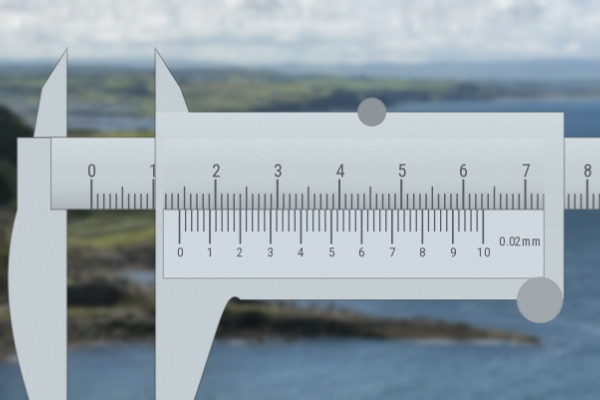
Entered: 14.2 mm
